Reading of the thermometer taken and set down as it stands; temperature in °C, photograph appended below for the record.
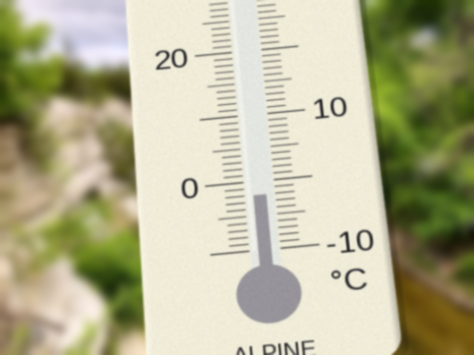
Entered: -2 °C
